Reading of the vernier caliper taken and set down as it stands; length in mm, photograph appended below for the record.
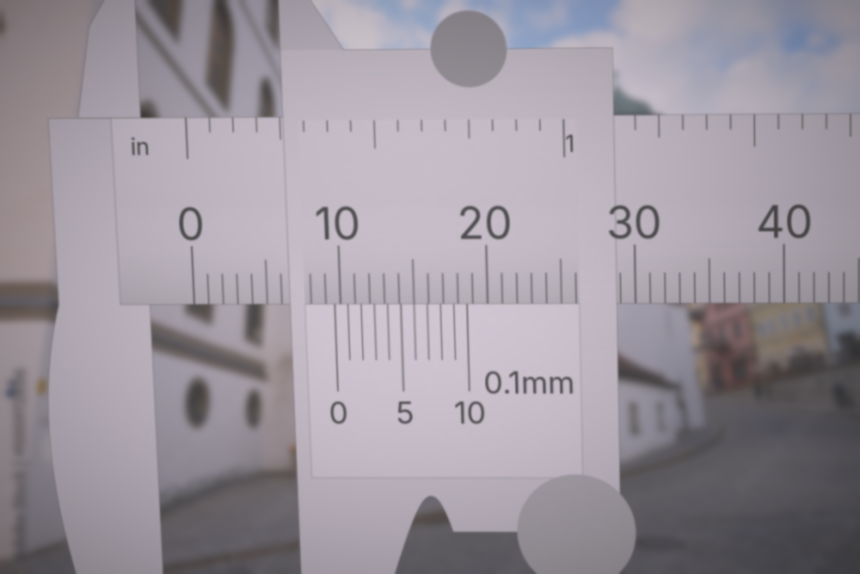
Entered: 9.6 mm
